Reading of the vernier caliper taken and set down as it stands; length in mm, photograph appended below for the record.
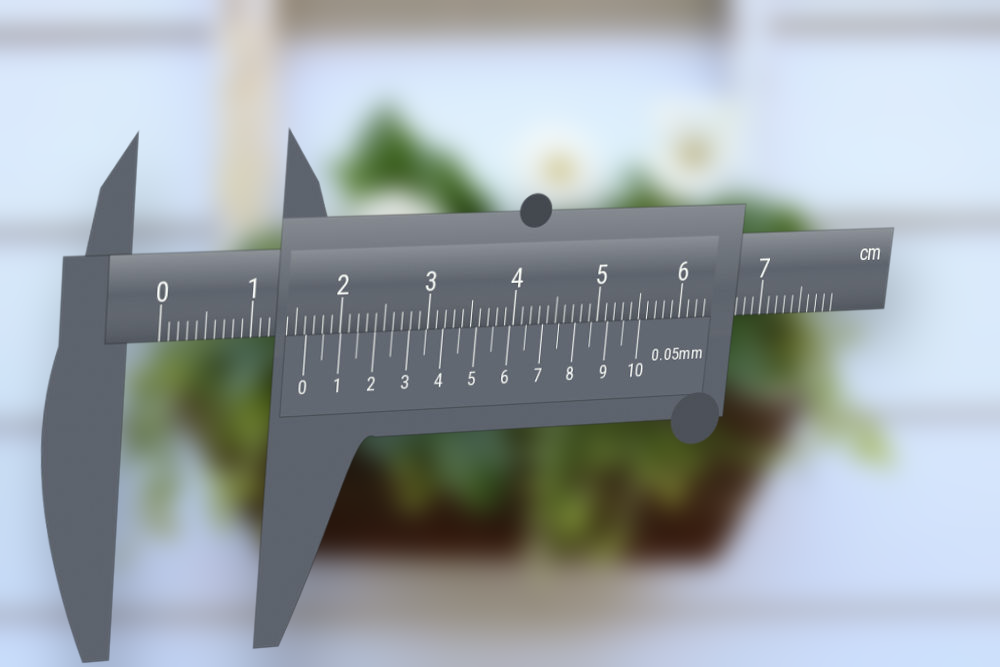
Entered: 16.2 mm
